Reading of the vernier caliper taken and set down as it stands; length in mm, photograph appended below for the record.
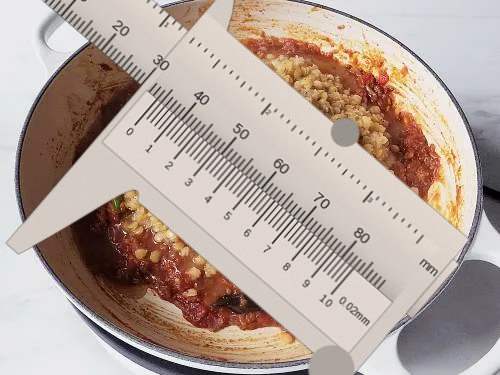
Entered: 34.0 mm
